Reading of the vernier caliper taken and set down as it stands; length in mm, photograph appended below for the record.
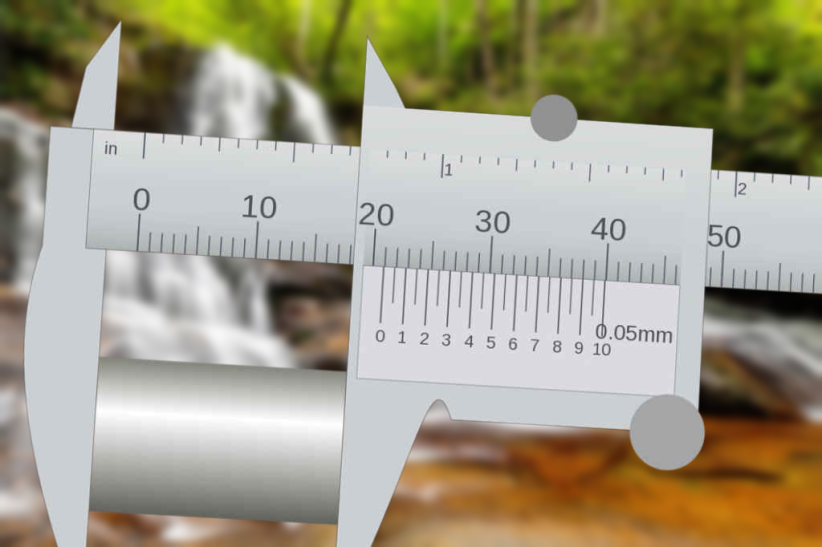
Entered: 20.9 mm
